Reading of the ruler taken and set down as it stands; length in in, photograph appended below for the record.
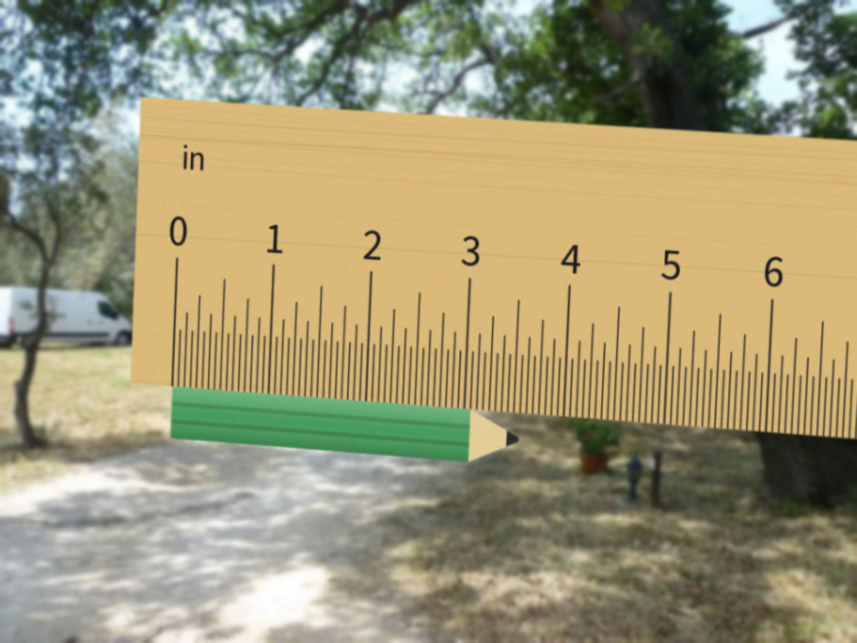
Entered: 3.5625 in
